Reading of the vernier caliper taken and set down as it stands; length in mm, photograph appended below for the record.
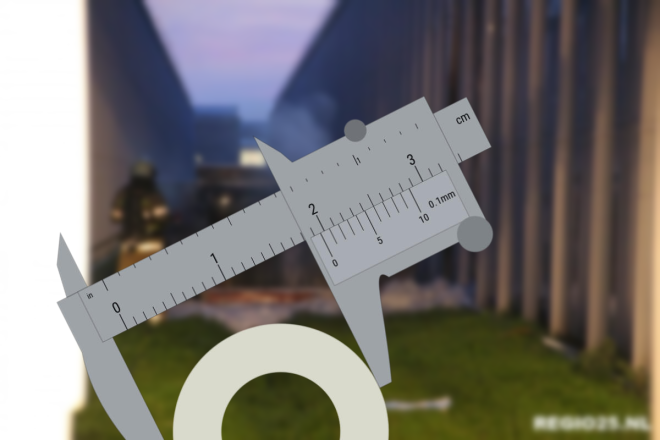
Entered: 19.6 mm
